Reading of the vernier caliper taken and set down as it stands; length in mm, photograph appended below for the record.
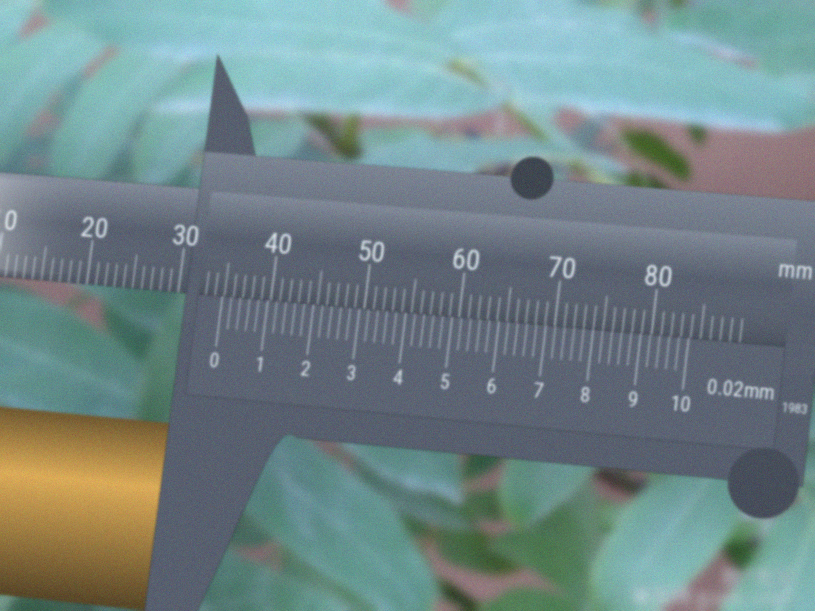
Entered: 34.8 mm
